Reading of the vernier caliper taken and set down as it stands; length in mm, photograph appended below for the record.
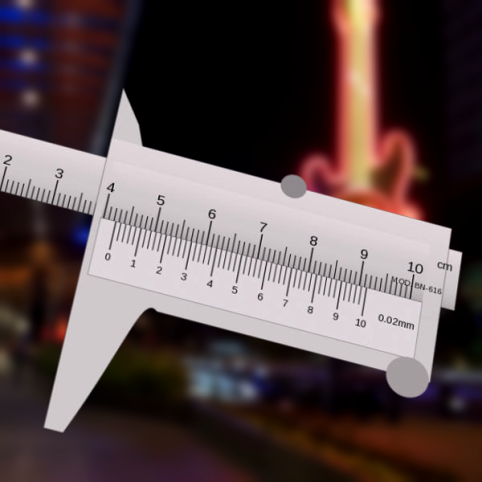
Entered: 42.4 mm
